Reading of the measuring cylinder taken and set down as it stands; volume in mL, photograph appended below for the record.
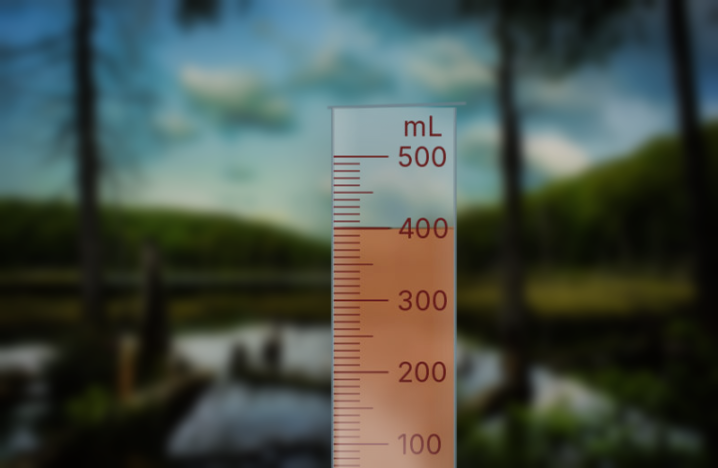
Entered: 400 mL
